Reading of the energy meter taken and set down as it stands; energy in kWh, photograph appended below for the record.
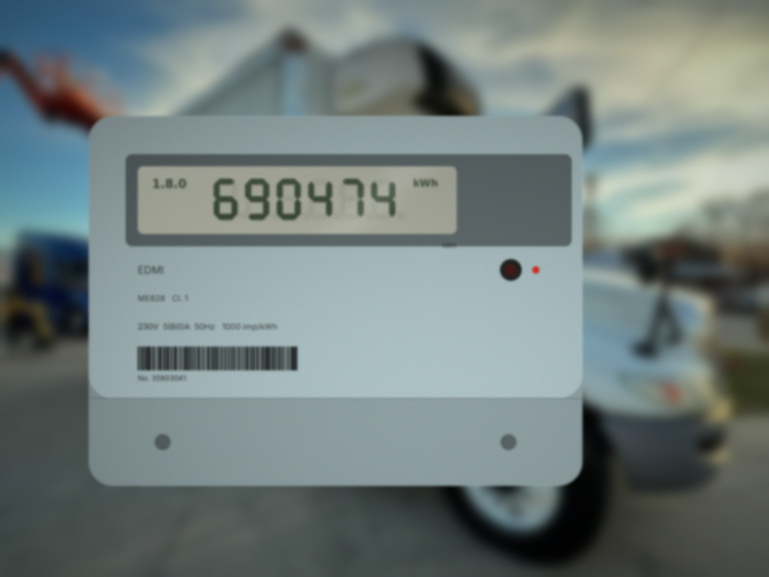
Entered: 690474 kWh
